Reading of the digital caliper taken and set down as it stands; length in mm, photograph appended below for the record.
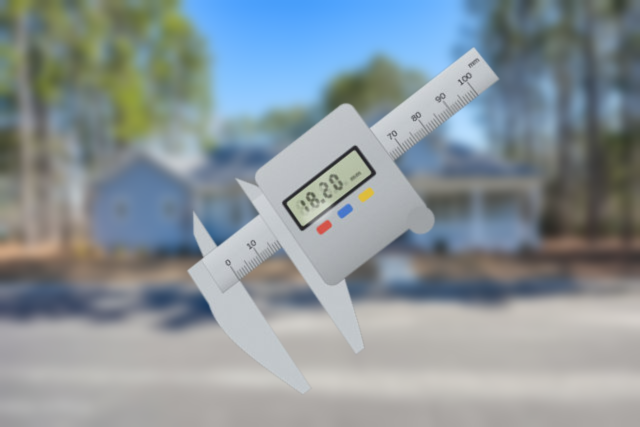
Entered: 18.20 mm
